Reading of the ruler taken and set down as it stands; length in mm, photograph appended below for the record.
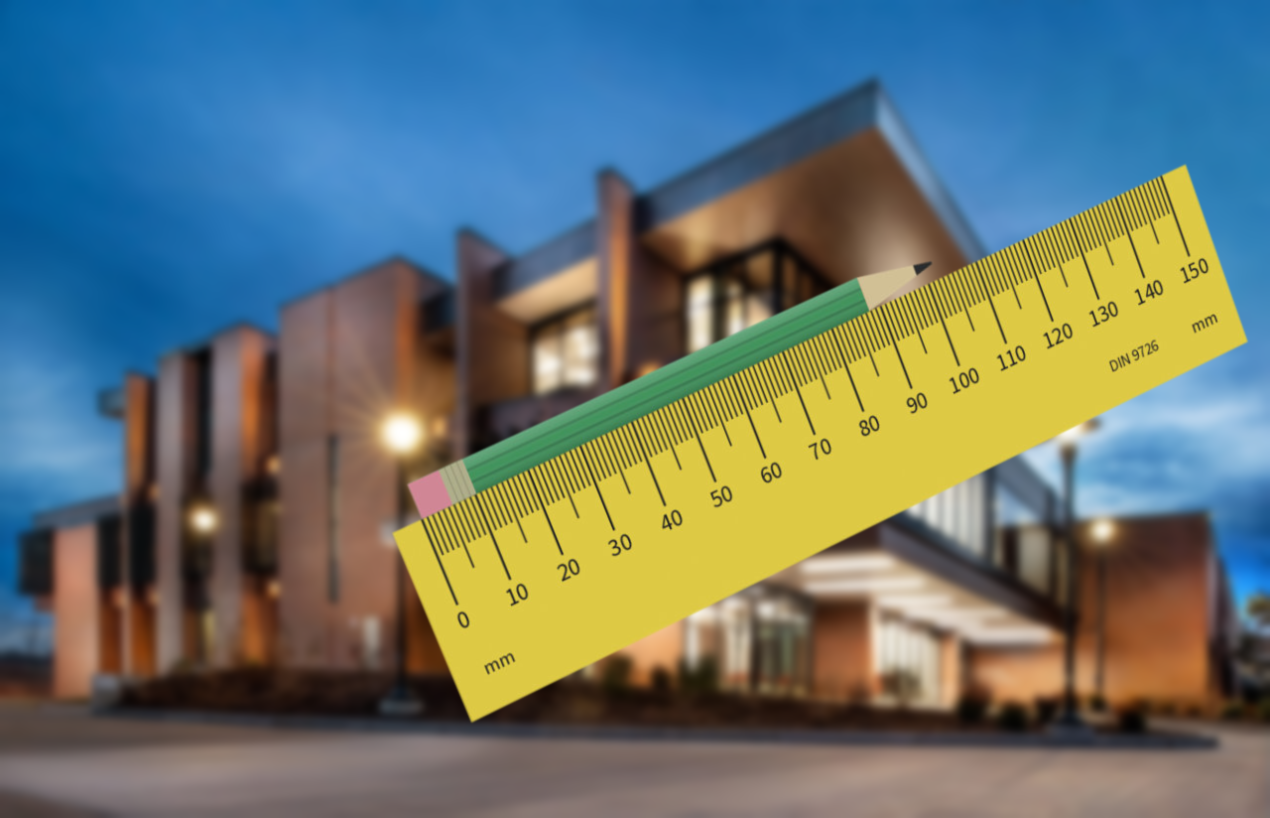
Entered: 102 mm
